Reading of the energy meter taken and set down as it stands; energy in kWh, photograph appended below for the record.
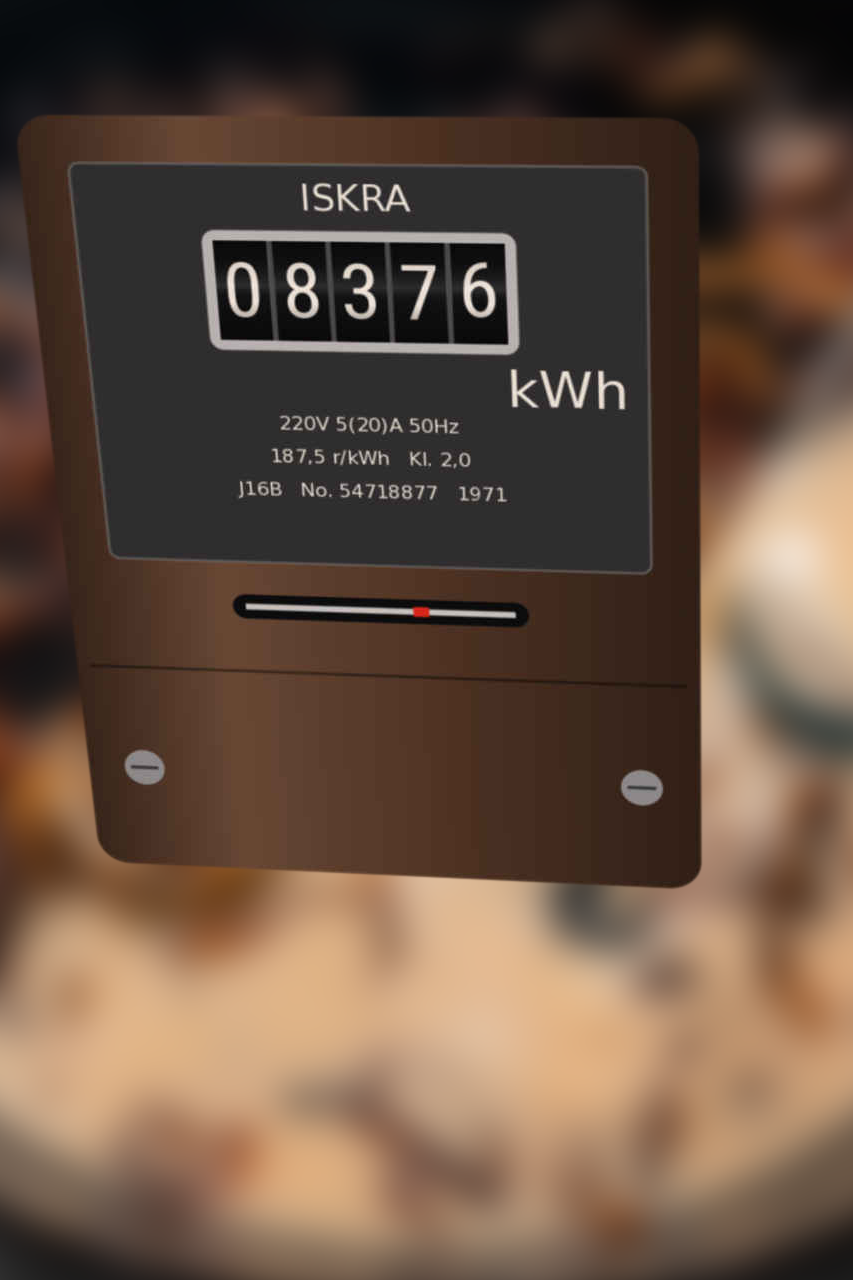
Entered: 8376 kWh
